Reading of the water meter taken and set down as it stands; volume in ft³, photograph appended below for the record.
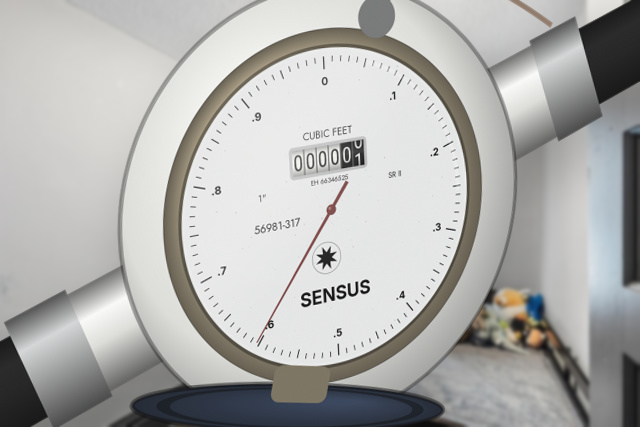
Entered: 0.60 ft³
